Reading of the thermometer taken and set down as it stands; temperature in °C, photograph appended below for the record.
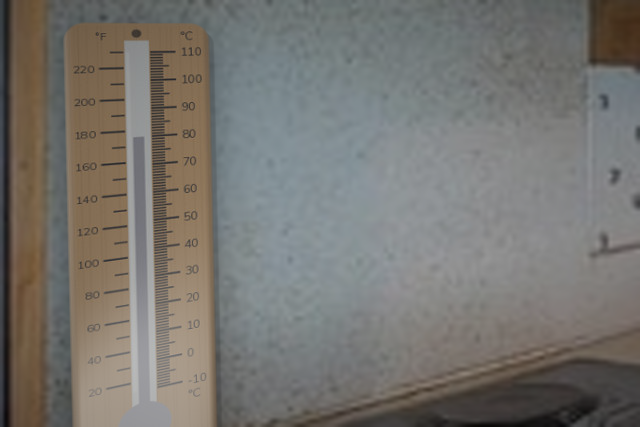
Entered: 80 °C
